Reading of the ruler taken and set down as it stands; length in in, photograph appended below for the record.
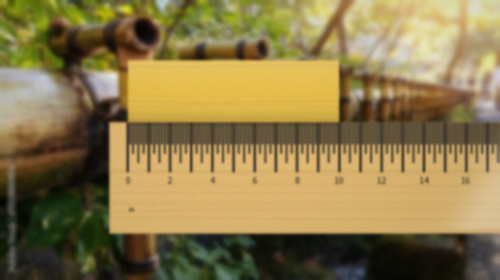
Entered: 10 in
